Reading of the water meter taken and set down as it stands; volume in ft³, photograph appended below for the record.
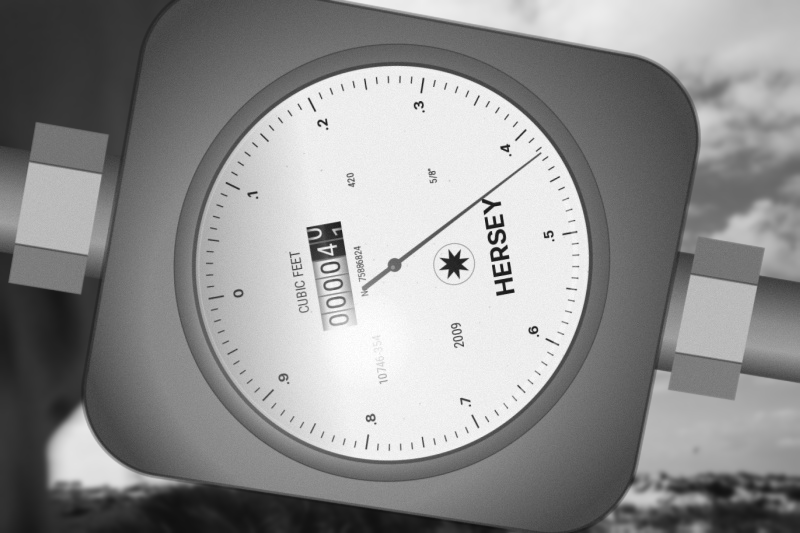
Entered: 40.42 ft³
